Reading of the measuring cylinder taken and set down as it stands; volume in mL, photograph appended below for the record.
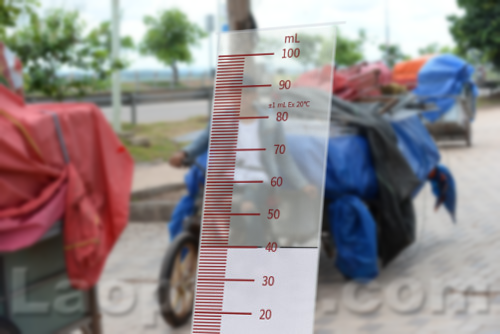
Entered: 40 mL
